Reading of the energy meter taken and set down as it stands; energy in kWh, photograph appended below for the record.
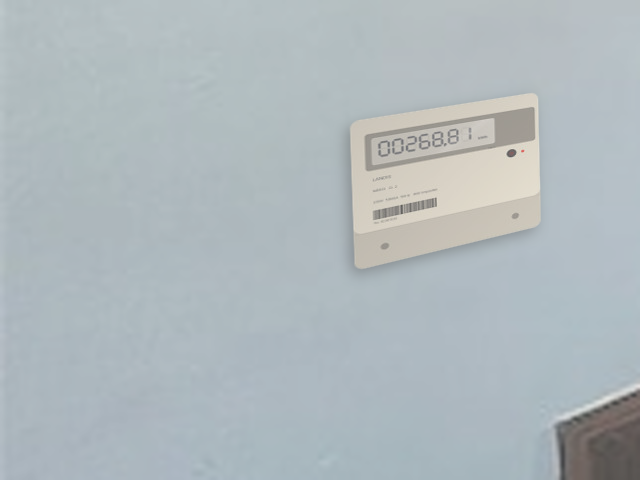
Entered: 268.81 kWh
